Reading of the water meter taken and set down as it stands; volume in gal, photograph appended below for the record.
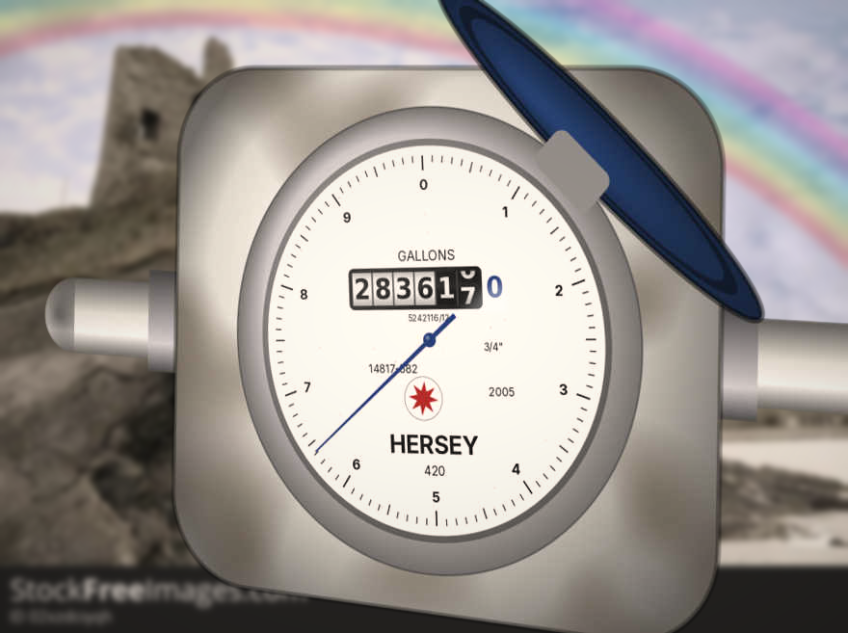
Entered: 2836166.4 gal
